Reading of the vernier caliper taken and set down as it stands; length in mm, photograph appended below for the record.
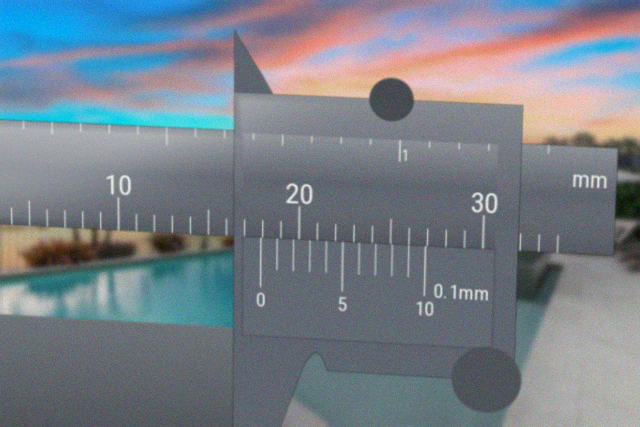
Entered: 17.9 mm
